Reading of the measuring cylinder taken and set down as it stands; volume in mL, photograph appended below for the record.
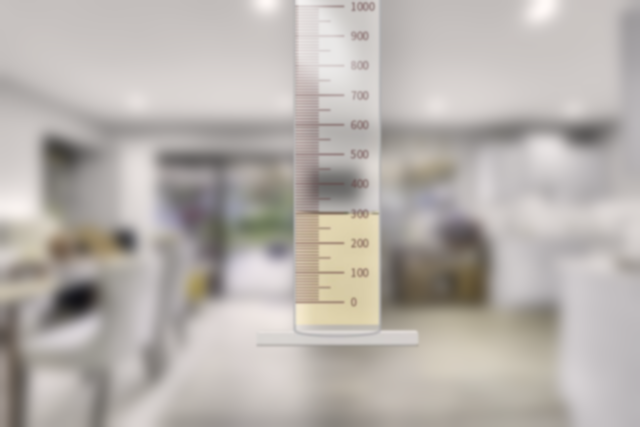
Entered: 300 mL
